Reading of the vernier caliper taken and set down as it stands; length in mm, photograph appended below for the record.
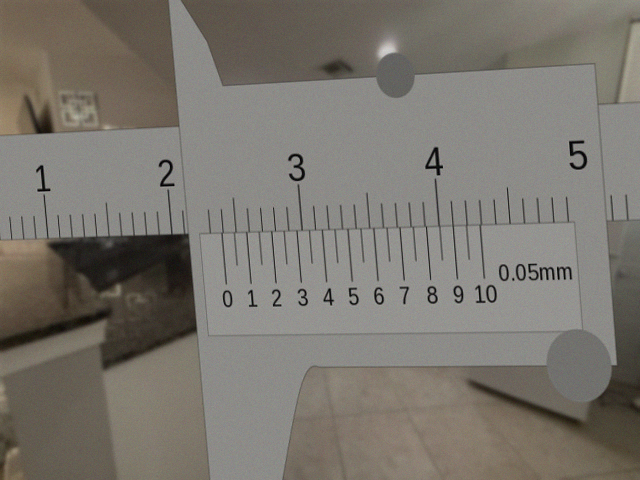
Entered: 23.9 mm
